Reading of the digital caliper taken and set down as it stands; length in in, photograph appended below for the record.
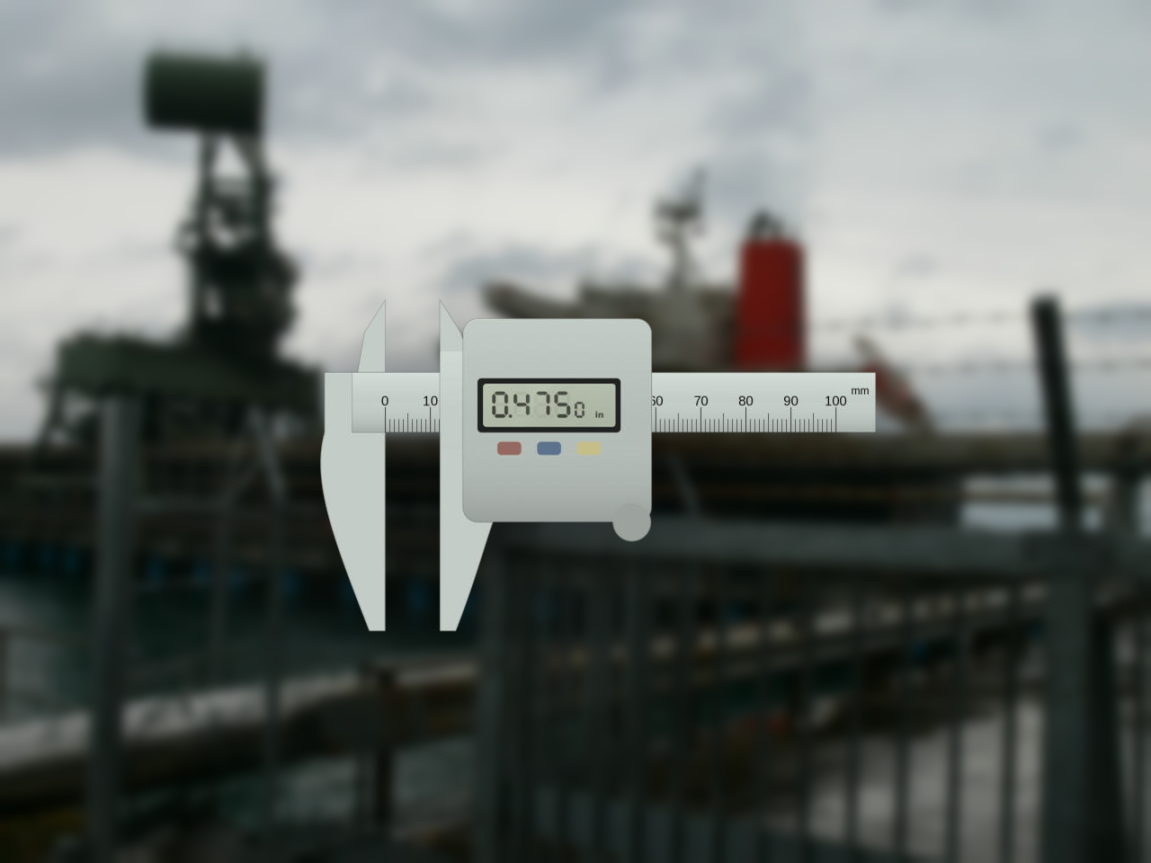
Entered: 0.4750 in
